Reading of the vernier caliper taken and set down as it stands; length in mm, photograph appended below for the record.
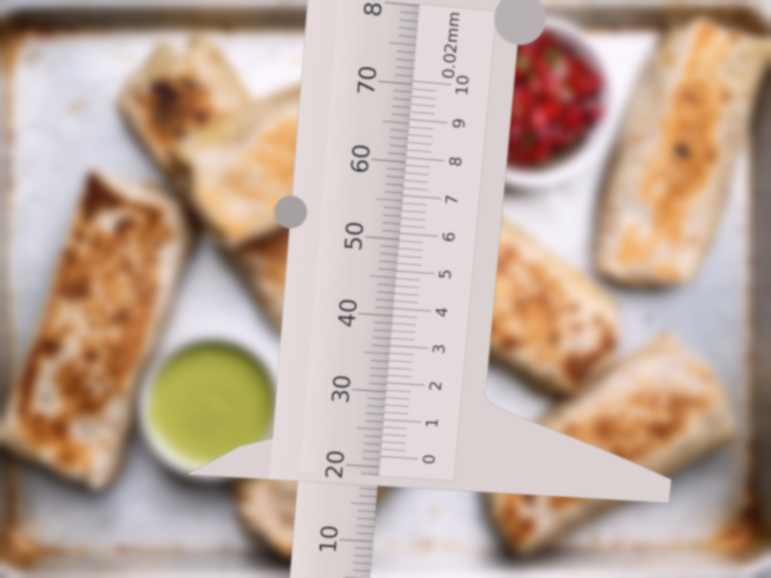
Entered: 21.4 mm
